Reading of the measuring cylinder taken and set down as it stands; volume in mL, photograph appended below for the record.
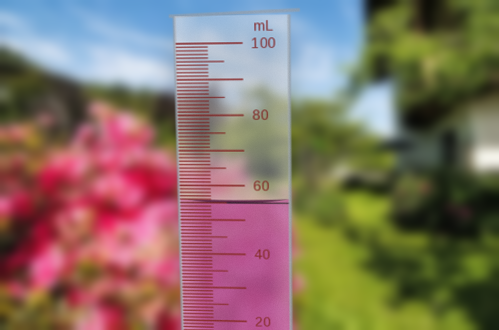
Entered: 55 mL
